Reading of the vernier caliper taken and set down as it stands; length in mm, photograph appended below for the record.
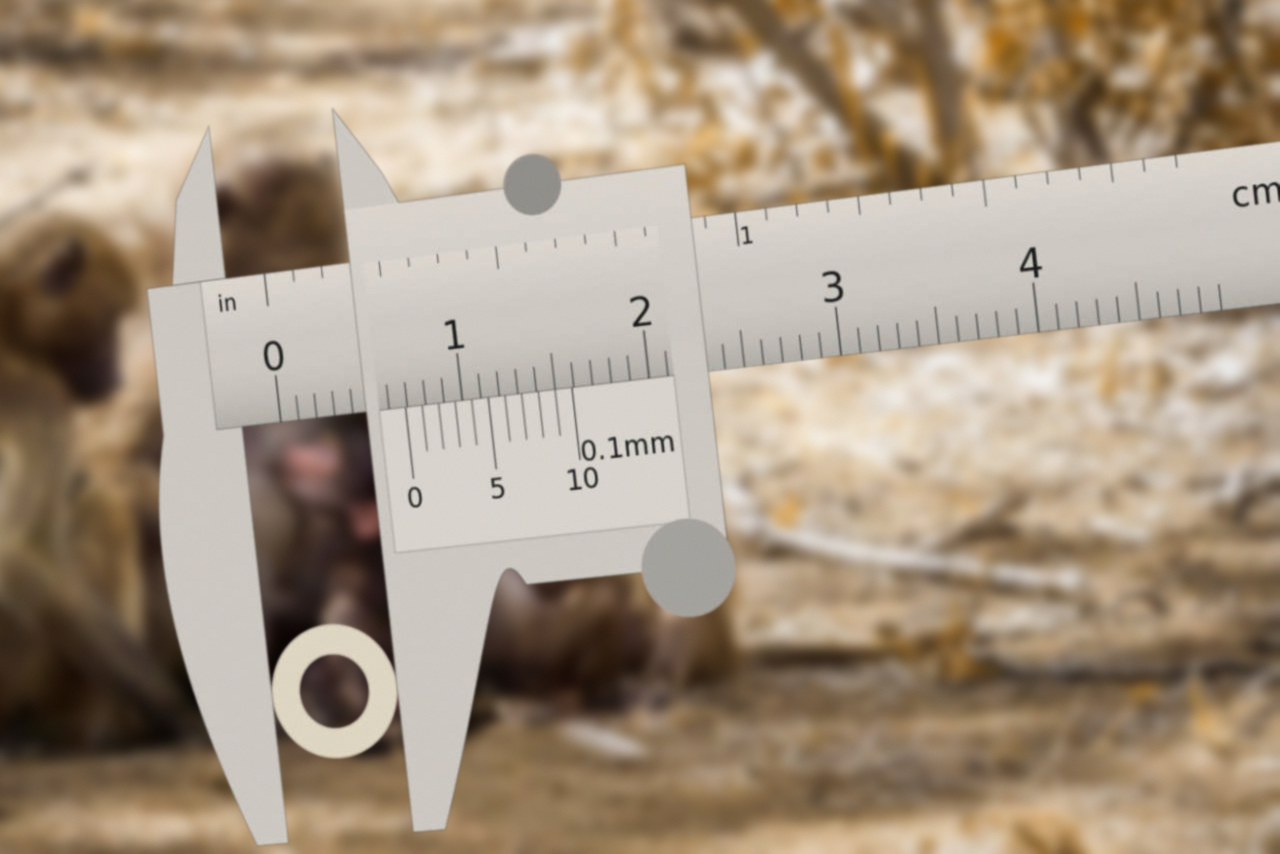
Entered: 6.9 mm
